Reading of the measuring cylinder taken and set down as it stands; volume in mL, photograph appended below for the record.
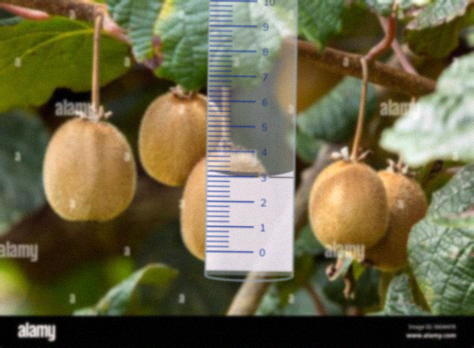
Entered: 3 mL
